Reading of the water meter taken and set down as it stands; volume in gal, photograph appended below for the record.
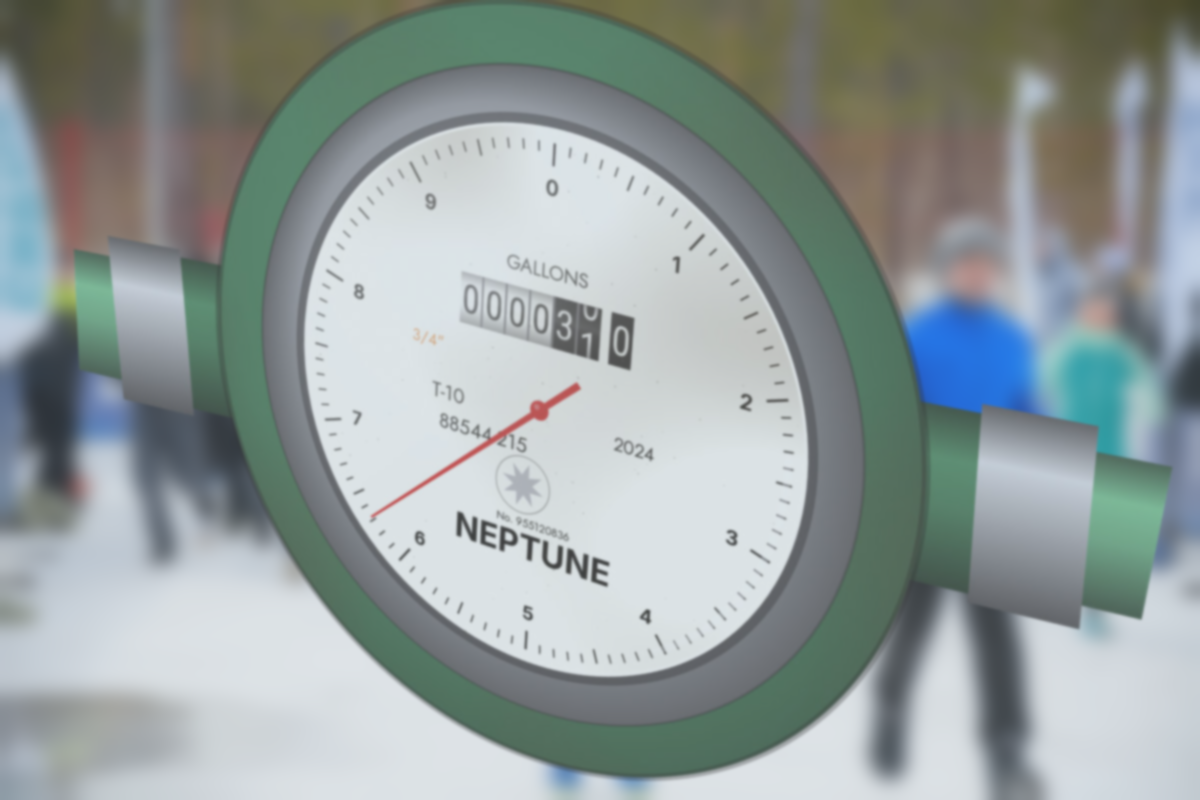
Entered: 306.3 gal
